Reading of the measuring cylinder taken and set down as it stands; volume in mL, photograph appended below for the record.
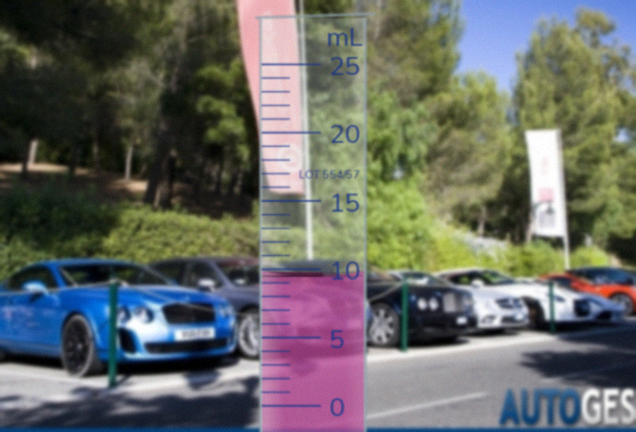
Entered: 9.5 mL
